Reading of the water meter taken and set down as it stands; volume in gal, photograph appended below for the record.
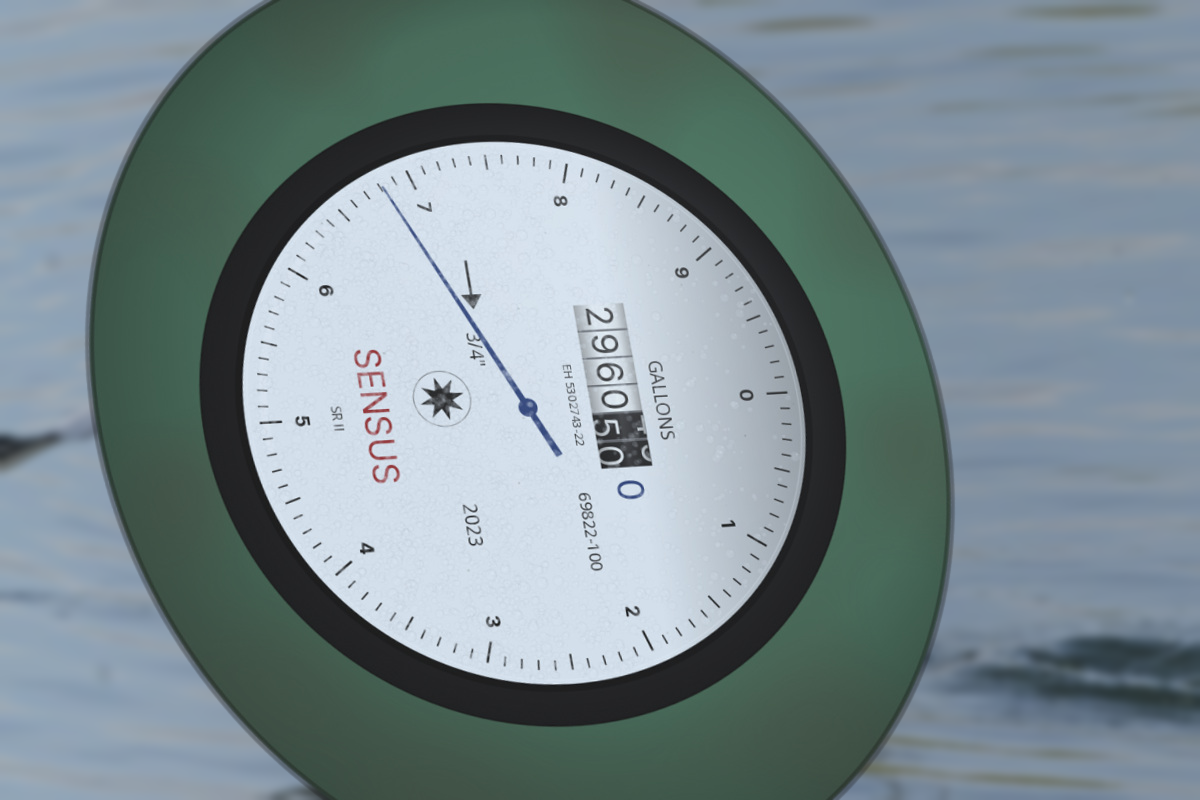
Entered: 2960496.8 gal
